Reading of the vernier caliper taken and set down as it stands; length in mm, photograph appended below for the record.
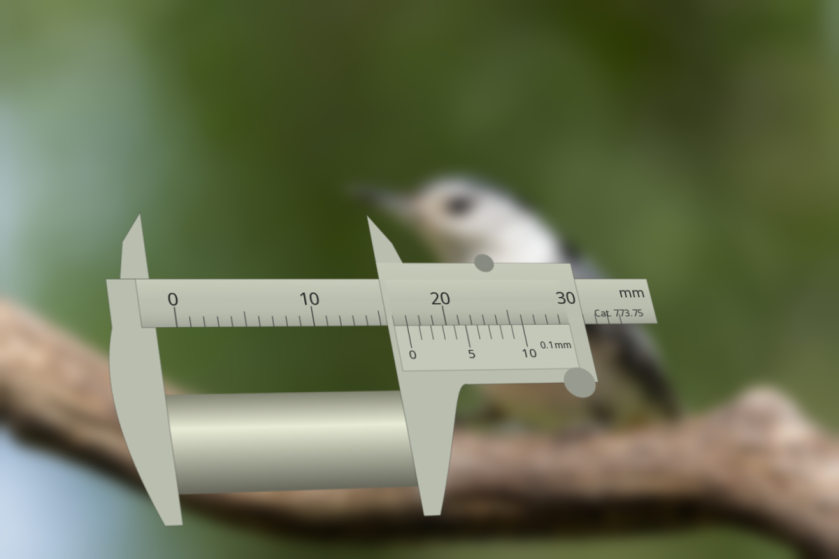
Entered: 17.0 mm
